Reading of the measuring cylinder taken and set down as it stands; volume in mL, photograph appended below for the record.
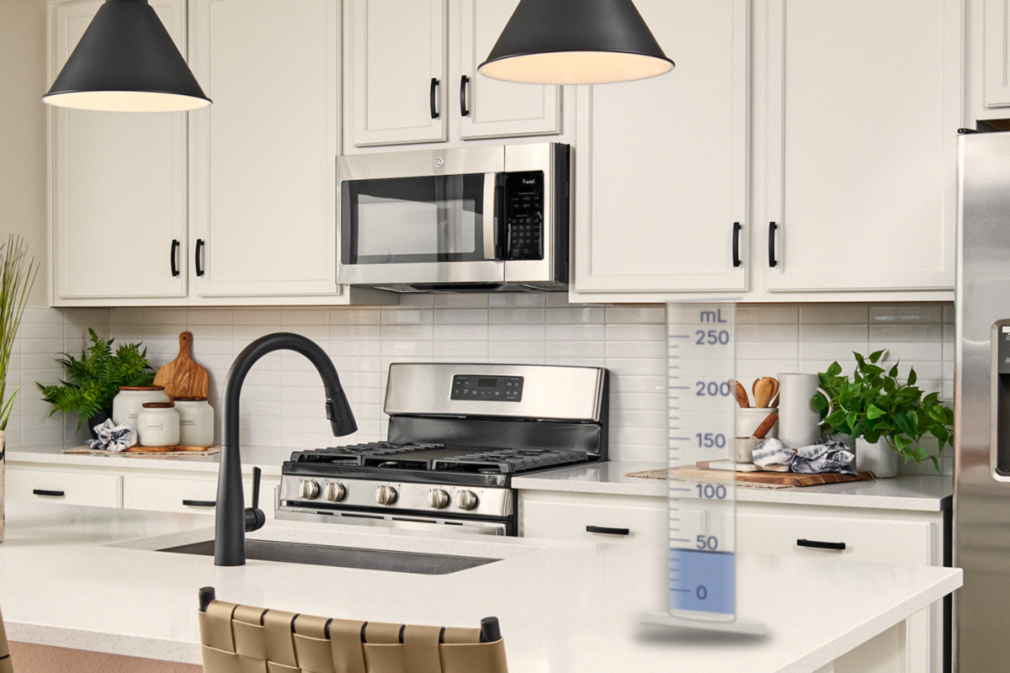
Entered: 40 mL
